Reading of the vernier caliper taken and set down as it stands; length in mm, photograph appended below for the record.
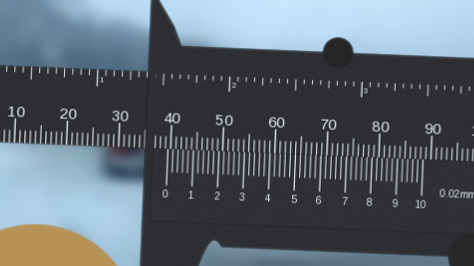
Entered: 39.5 mm
